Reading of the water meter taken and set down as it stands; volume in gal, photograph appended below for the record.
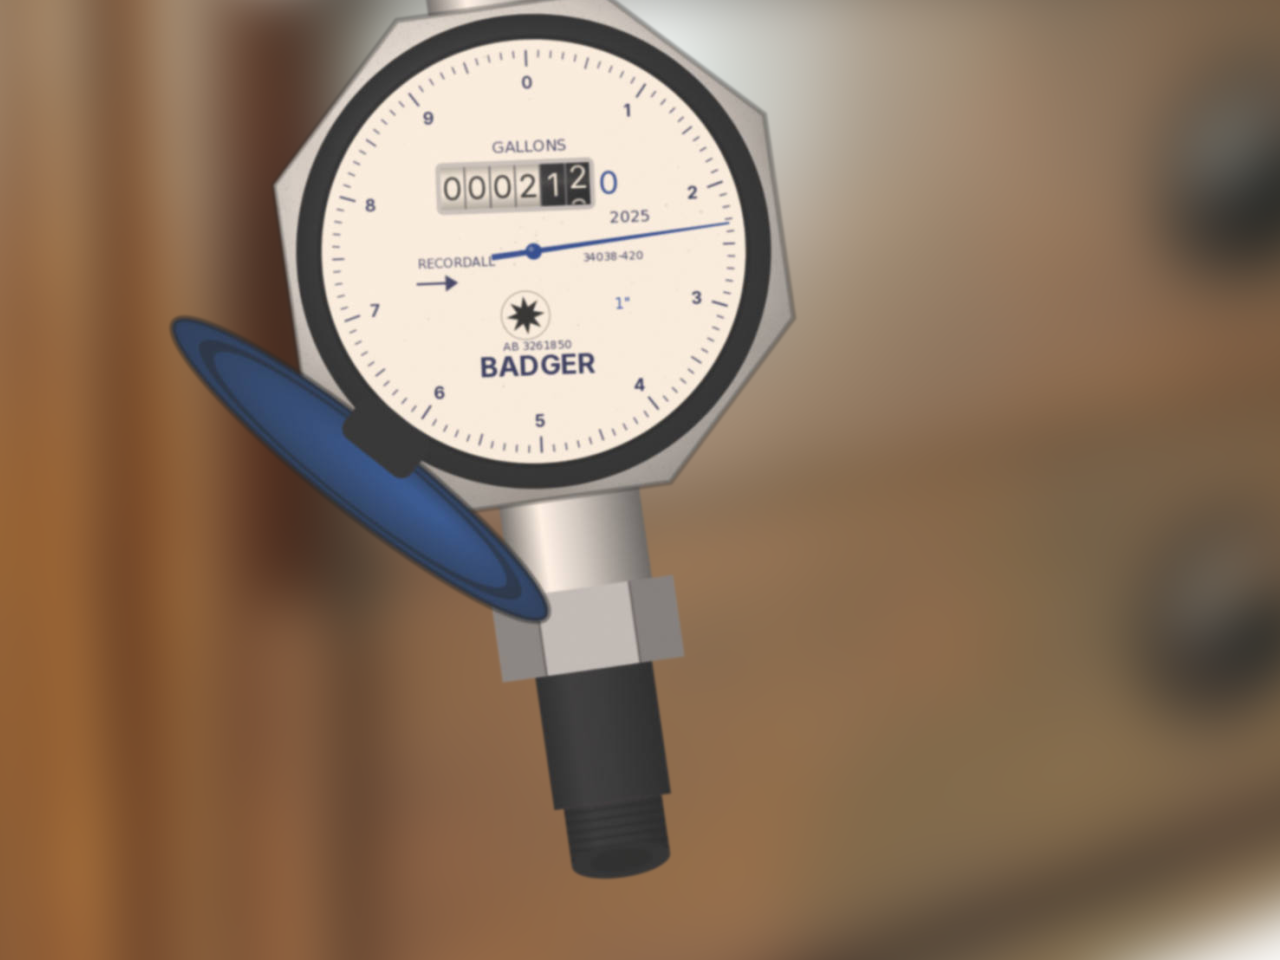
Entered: 2122.3 gal
